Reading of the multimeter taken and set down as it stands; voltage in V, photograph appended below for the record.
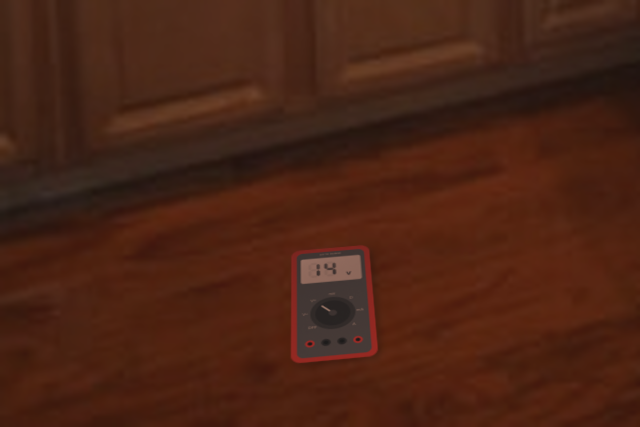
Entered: 14 V
